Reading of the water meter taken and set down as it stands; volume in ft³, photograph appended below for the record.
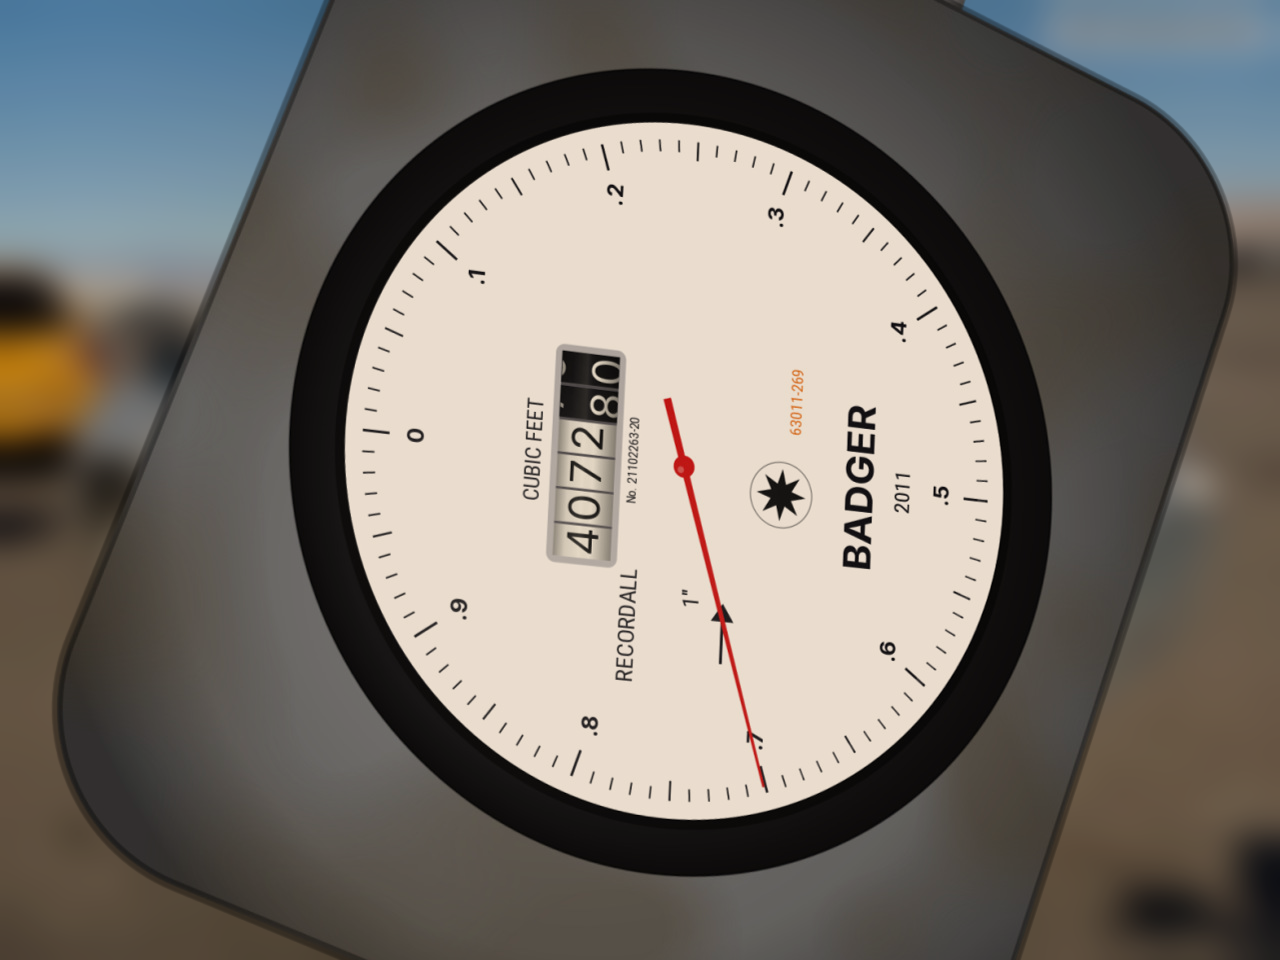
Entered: 407279.70 ft³
